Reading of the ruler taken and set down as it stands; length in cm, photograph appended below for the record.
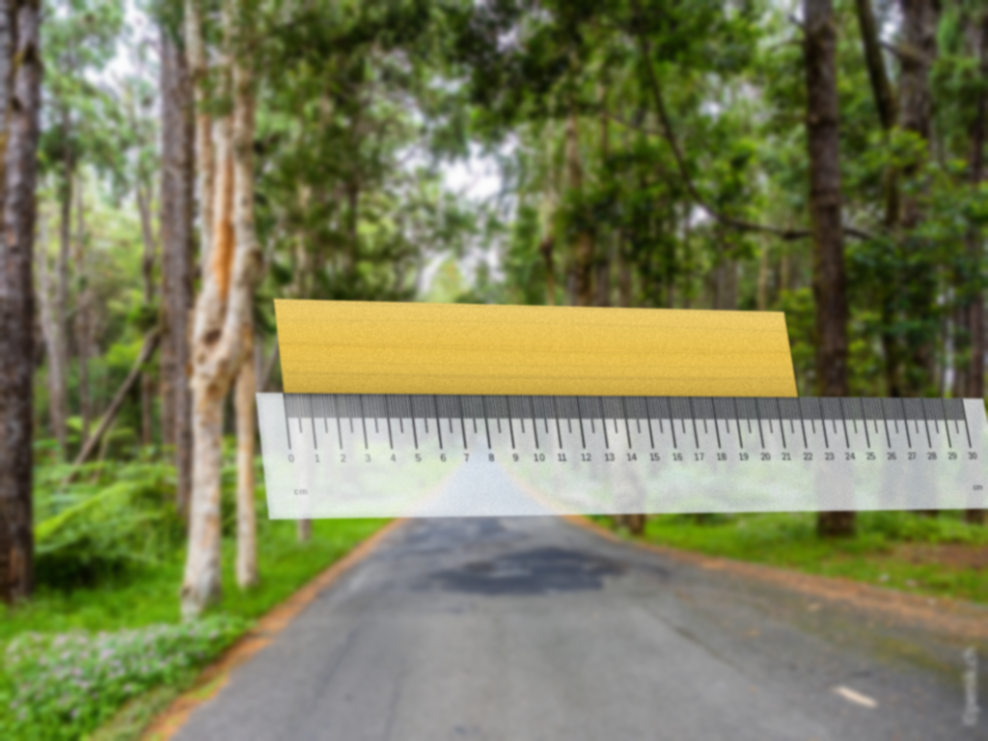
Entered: 22 cm
